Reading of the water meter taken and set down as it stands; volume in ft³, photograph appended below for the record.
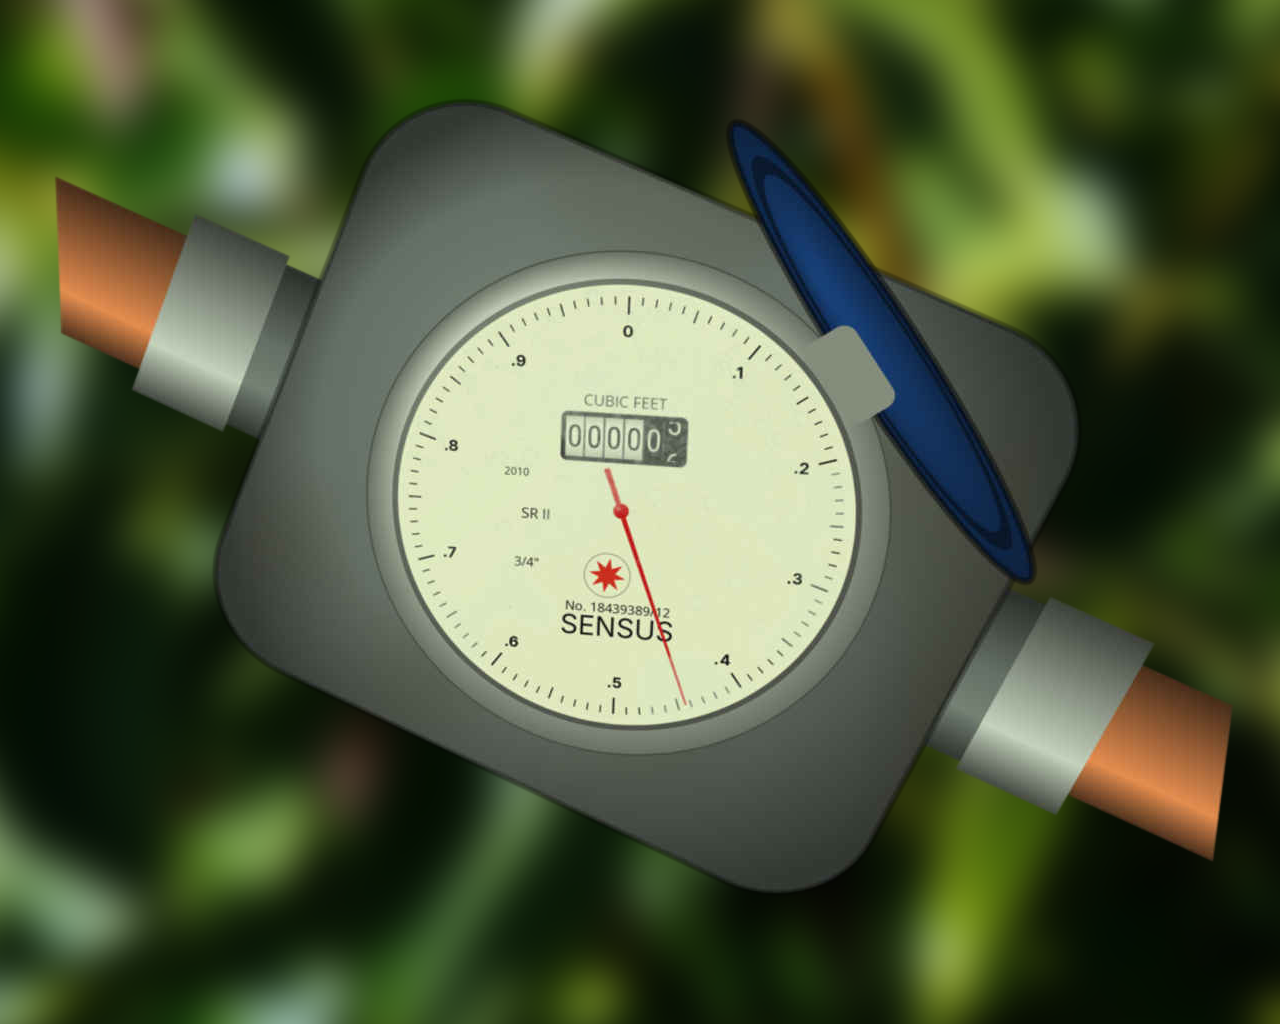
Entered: 5.44 ft³
